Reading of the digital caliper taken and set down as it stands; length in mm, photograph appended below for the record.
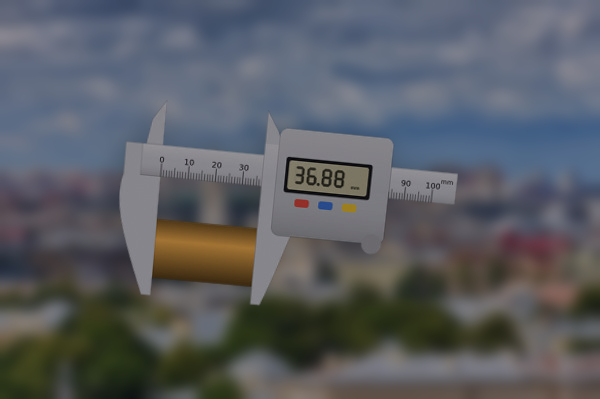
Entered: 36.88 mm
